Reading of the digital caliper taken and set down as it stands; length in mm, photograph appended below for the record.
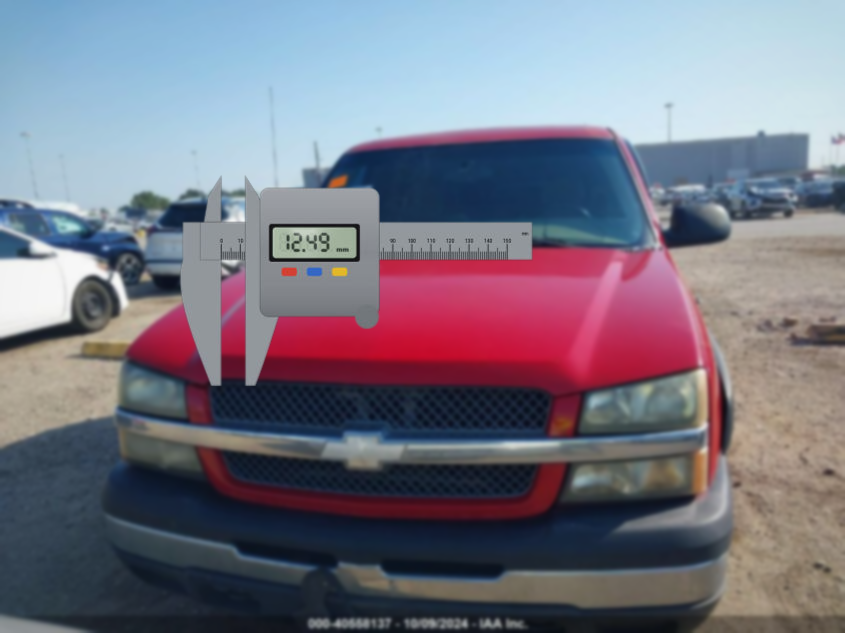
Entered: 12.49 mm
